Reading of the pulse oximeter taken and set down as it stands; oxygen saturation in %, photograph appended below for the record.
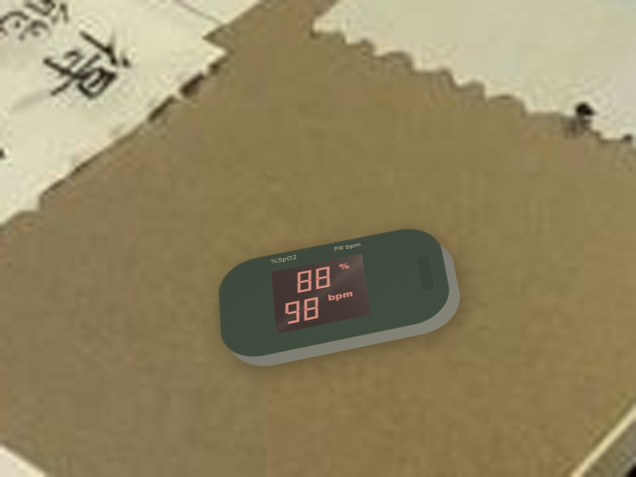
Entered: 88 %
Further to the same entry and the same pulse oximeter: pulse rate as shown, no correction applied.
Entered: 98 bpm
